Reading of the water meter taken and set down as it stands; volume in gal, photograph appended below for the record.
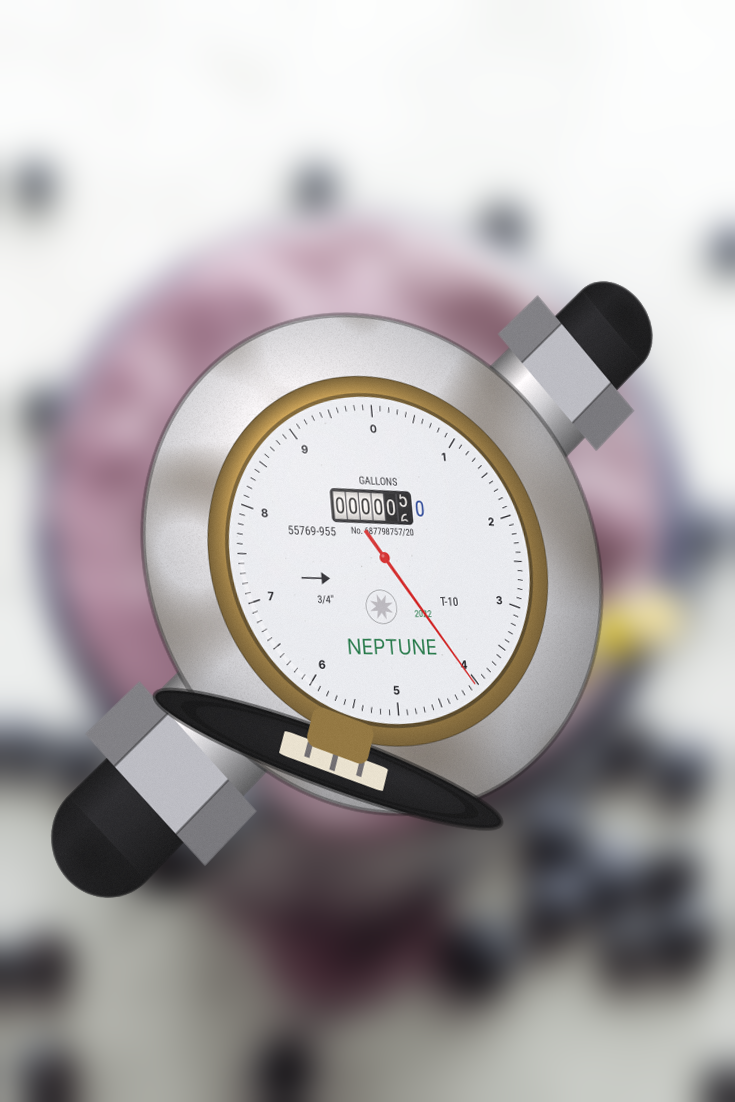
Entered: 54.0 gal
